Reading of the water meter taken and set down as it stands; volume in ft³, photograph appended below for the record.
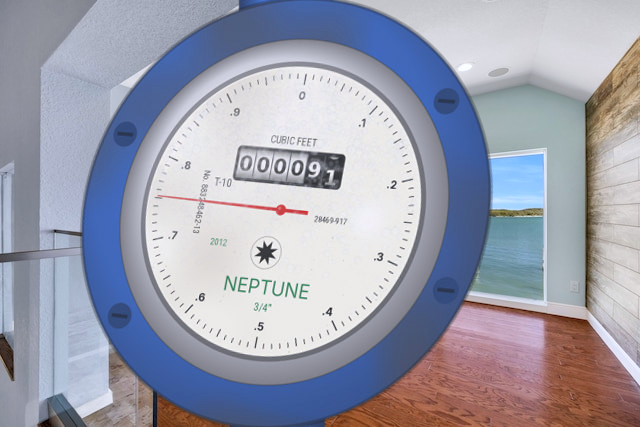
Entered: 90.75 ft³
